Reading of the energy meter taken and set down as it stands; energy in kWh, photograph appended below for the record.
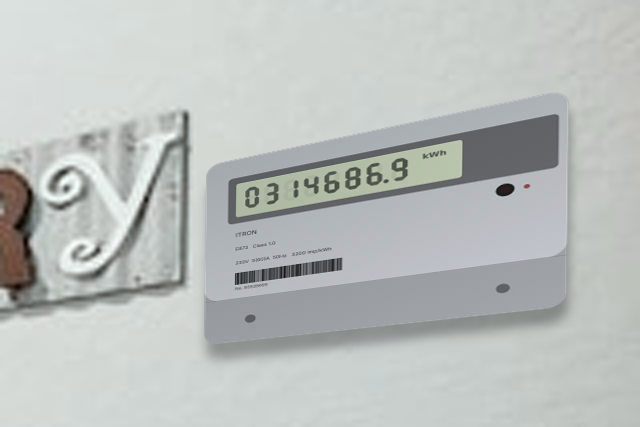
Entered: 314686.9 kWh
